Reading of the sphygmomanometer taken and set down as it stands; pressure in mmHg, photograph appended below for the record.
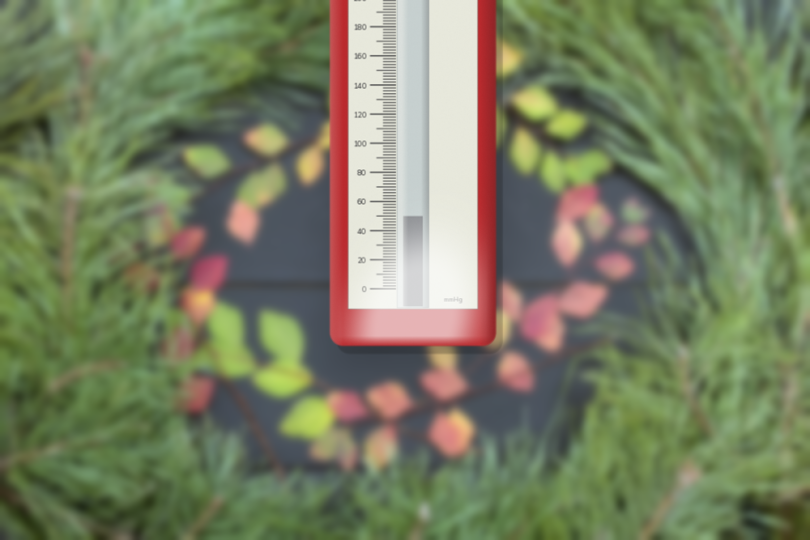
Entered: 50 mmHg
